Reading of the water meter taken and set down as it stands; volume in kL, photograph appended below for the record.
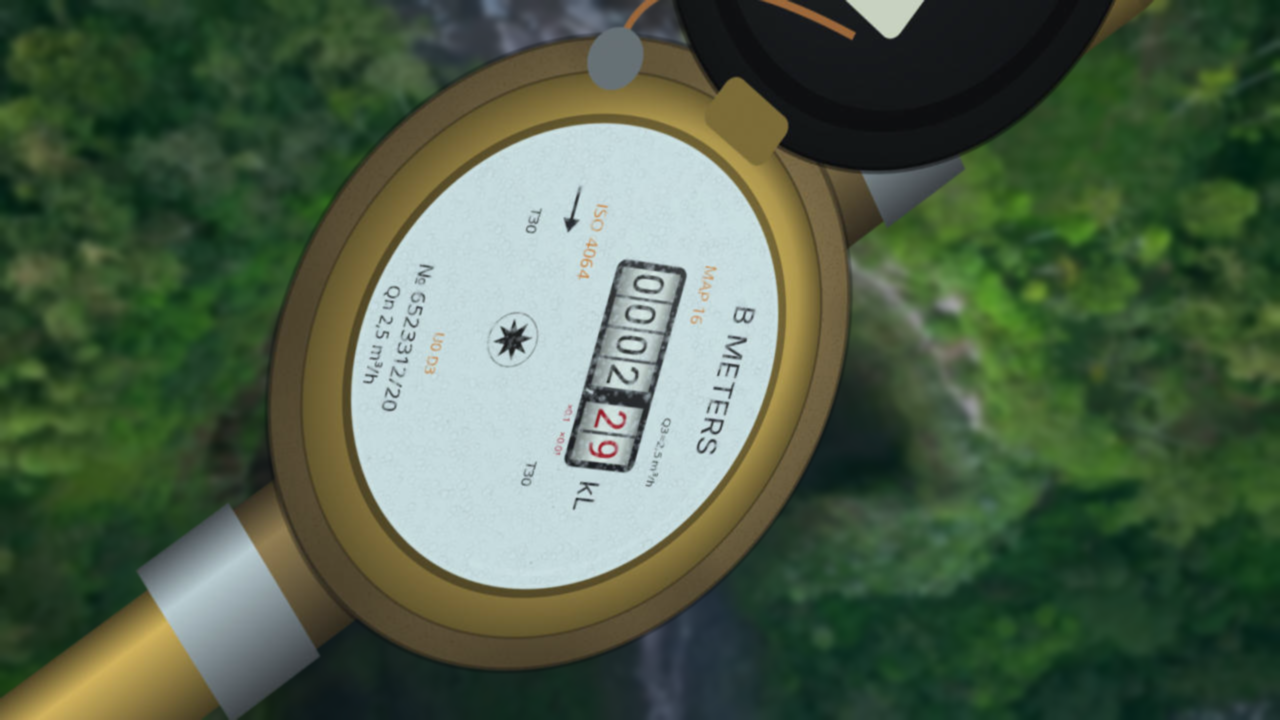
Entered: 2.29 kL
